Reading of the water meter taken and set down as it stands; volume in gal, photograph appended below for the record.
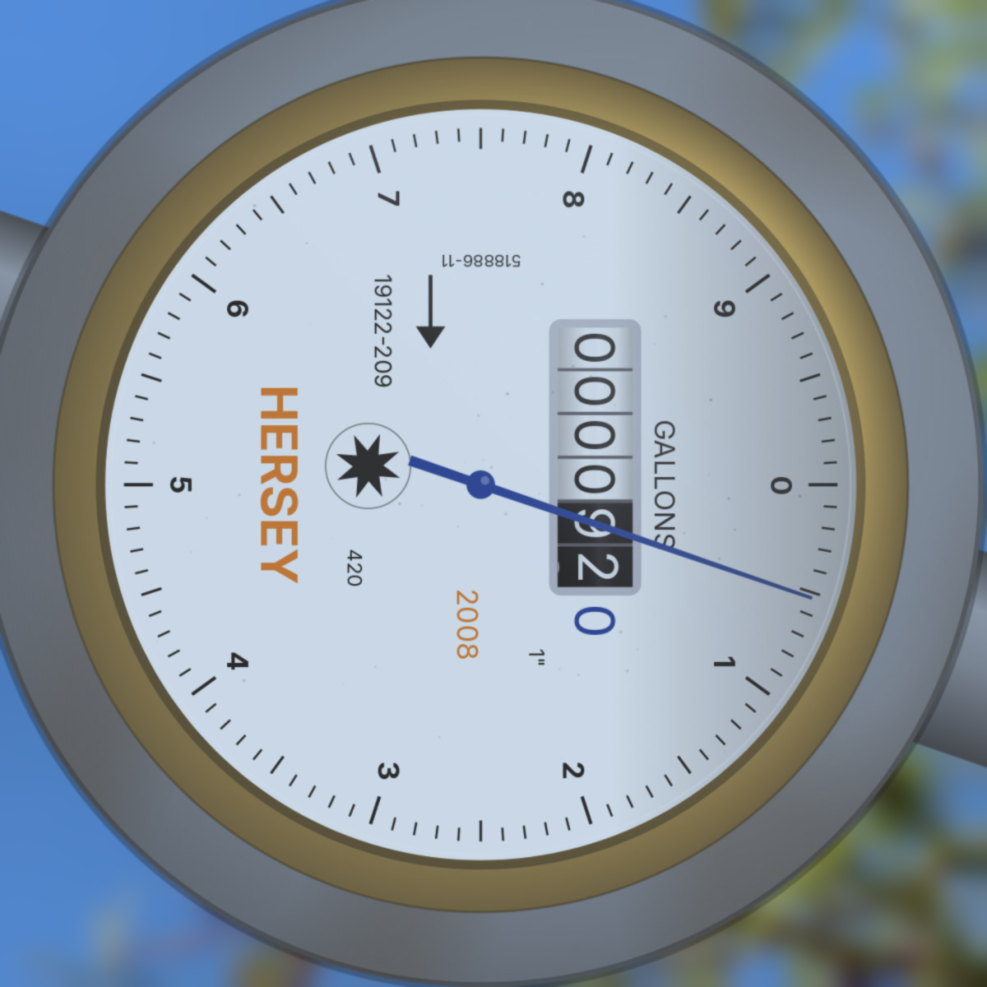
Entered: 920.5 gal
